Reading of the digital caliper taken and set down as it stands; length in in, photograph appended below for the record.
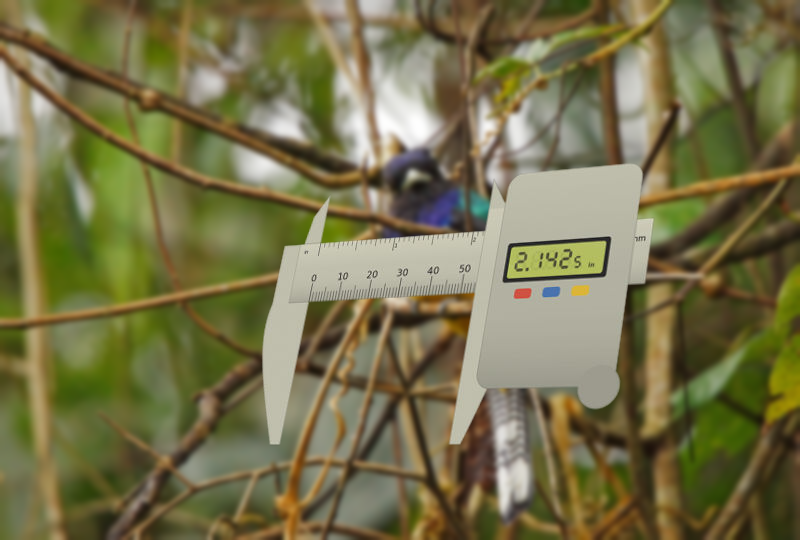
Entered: 2.1425 in
